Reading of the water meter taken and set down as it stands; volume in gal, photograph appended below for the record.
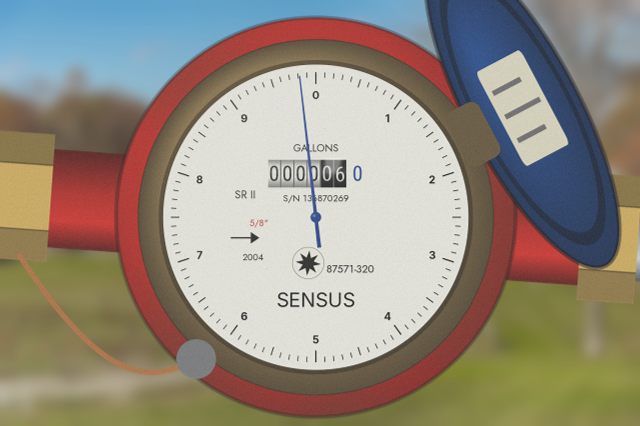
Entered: 59.8 gal
